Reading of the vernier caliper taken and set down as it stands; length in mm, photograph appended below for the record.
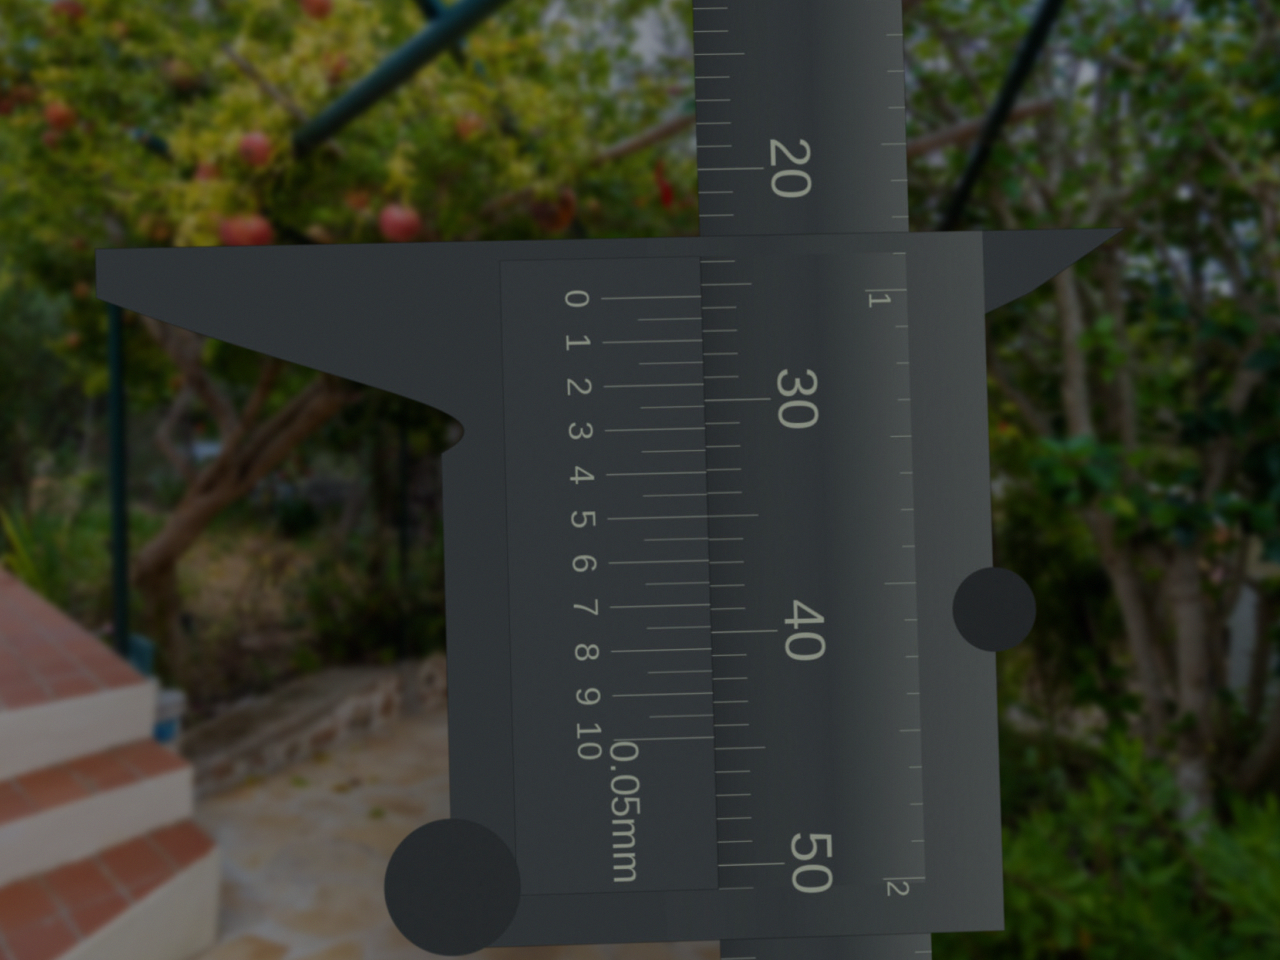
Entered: 25.5 mm
